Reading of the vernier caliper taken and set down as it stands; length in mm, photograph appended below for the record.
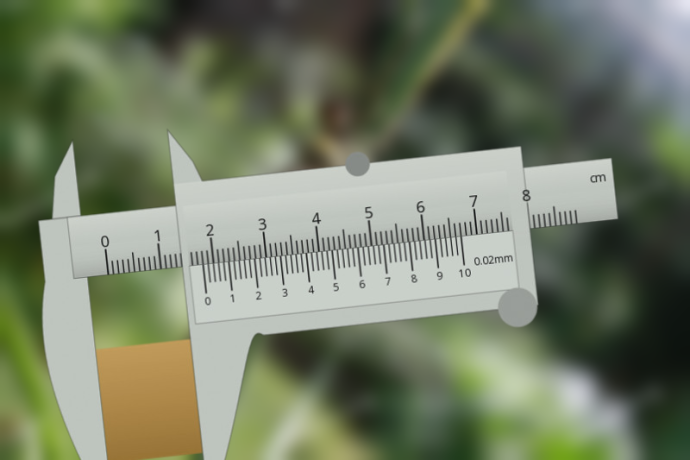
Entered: 18.0 mm
